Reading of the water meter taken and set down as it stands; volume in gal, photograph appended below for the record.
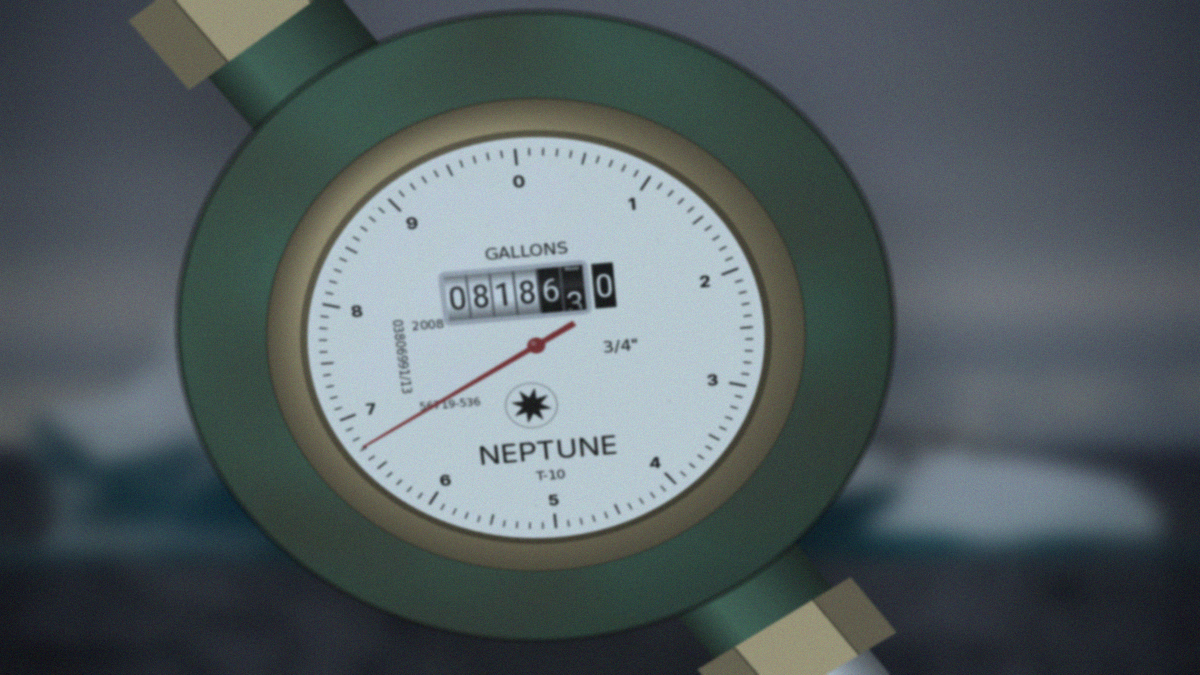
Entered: 818626.7 gal
